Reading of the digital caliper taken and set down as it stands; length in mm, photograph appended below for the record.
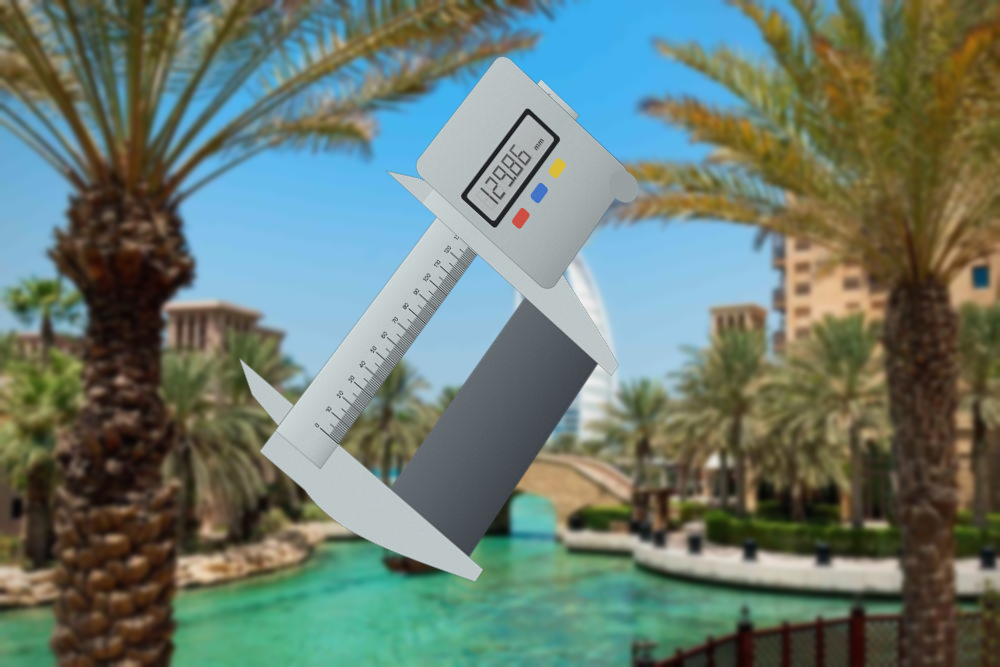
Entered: 129.86 mm
